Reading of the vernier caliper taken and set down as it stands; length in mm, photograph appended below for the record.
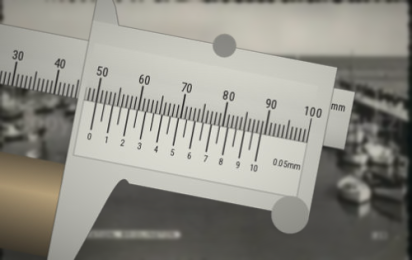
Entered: 50.0 mm
